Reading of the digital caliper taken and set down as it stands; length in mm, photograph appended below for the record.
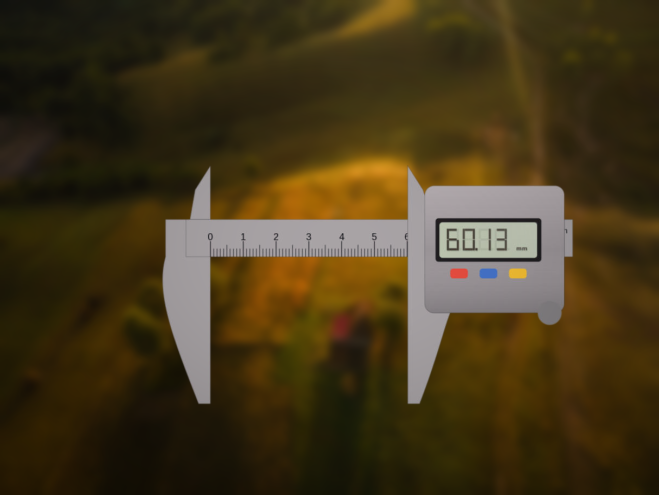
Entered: 60.13 mm
